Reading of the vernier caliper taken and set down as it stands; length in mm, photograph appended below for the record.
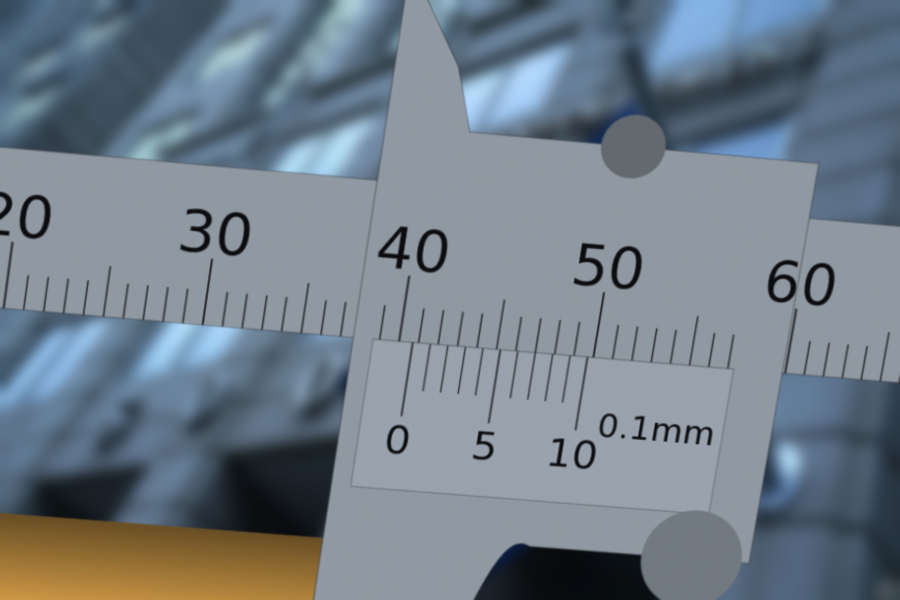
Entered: 40.7 mm
